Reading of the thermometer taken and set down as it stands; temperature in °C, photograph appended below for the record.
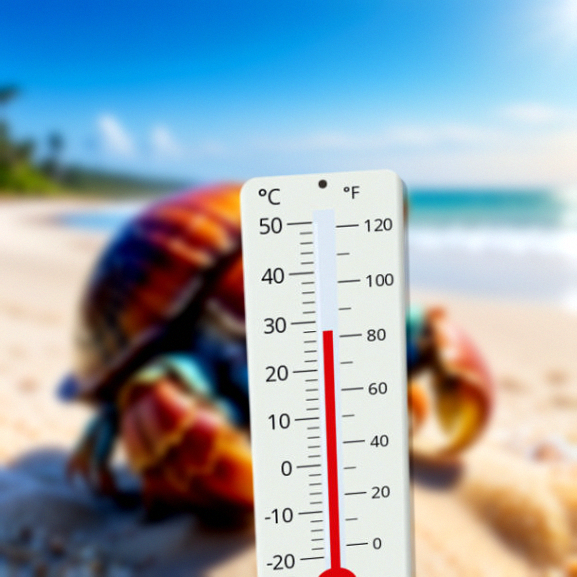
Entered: 28 °C
